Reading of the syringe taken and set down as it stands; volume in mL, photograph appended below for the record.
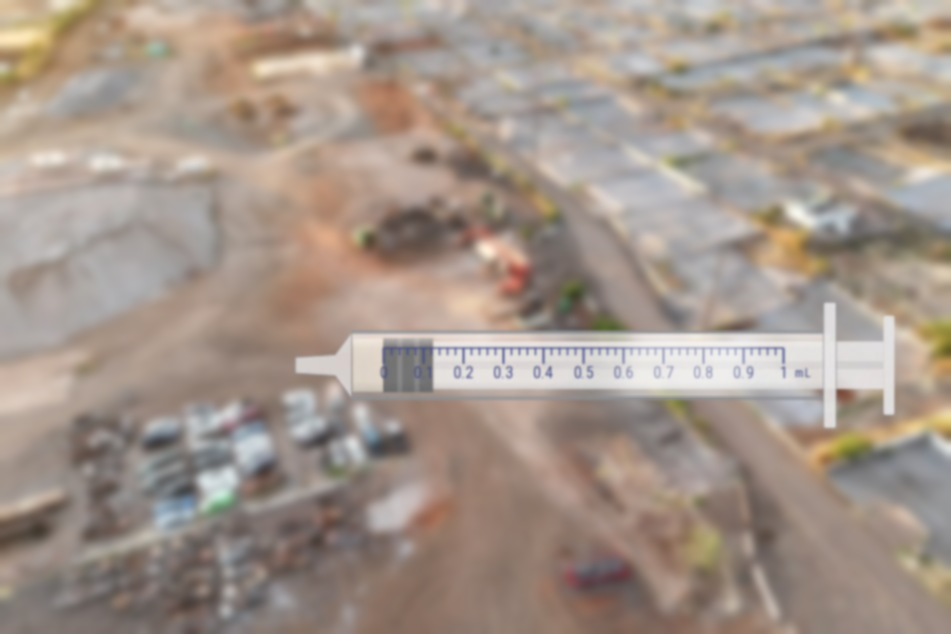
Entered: 0 mL
